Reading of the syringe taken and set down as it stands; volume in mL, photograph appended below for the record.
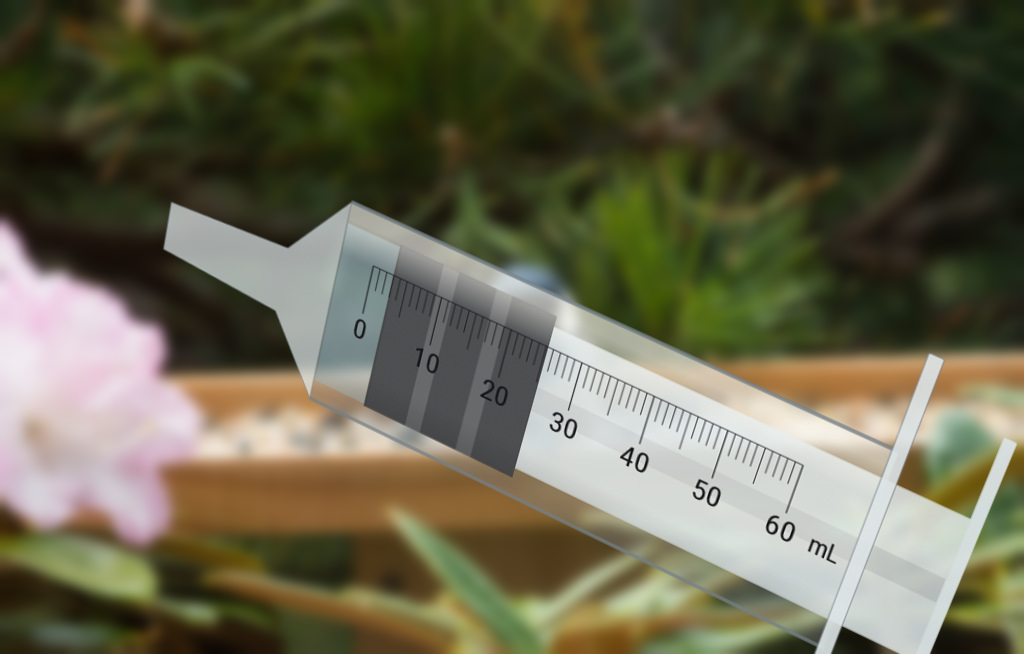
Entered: 3 mL
